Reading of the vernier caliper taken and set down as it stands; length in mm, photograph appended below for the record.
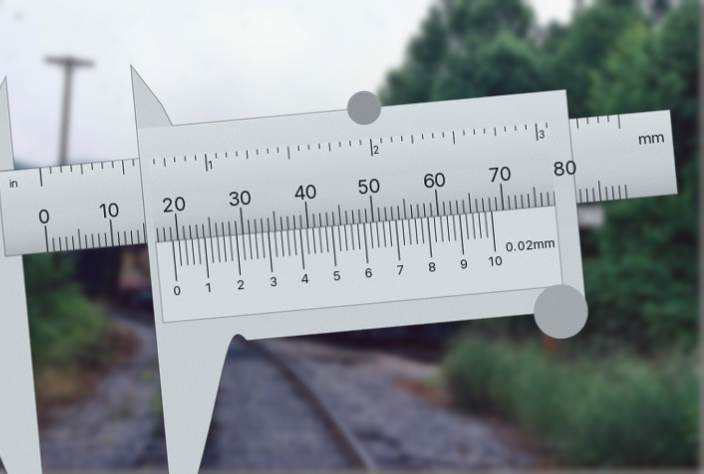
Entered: 19.2 mm
